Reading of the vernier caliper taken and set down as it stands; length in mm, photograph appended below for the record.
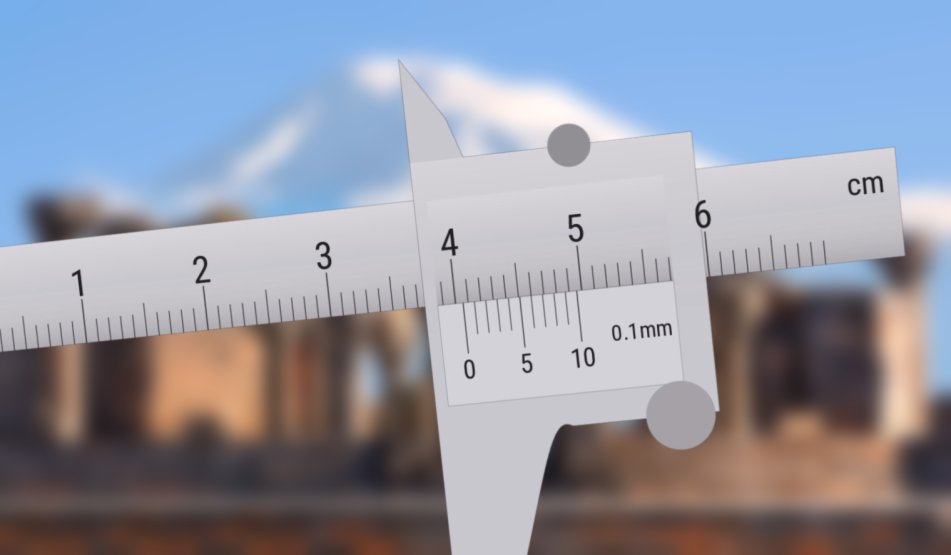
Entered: 40.6 mm
